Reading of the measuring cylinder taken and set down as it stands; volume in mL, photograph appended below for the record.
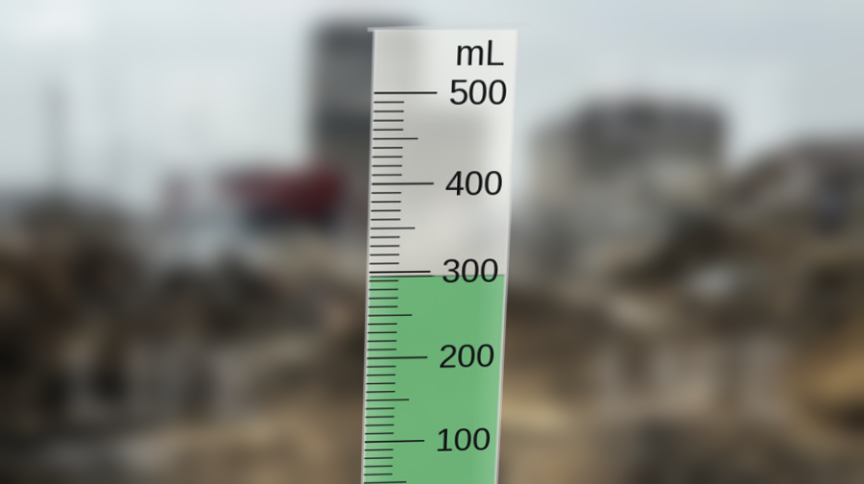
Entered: 295 mL
